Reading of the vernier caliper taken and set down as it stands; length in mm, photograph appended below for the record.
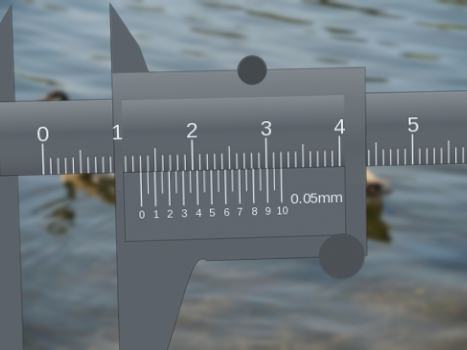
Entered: 13.0 mm
